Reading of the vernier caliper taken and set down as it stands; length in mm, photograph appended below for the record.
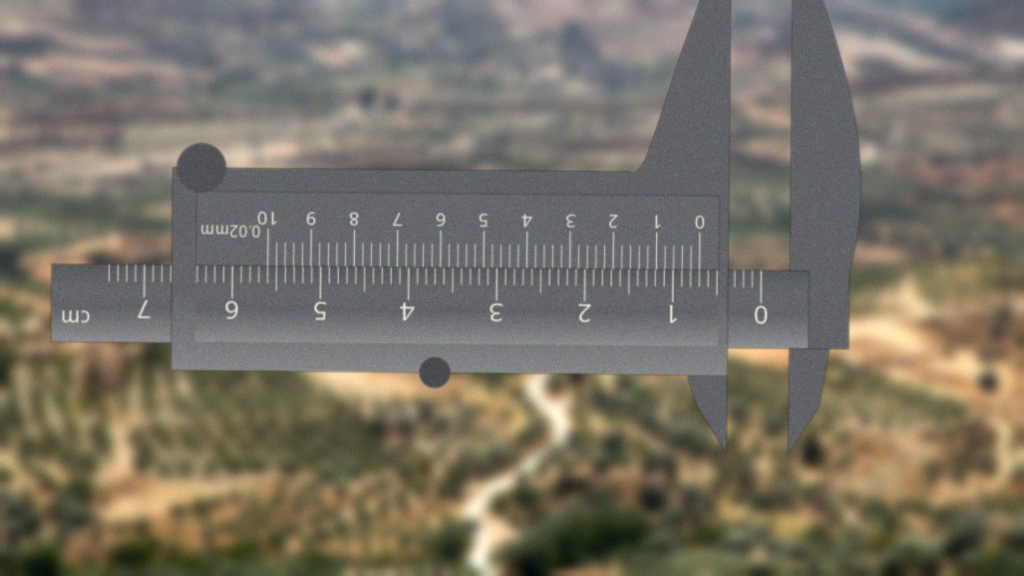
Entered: 7.0 mm
